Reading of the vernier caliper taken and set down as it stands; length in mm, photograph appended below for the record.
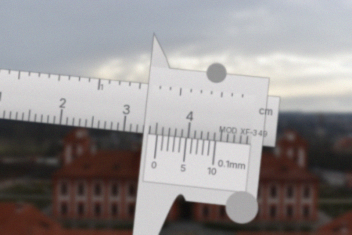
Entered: 35.2 mm
